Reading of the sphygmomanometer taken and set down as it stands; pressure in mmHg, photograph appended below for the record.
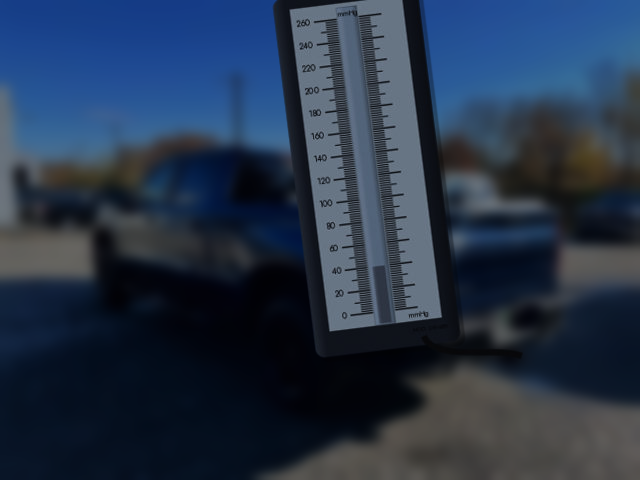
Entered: 40 mmHg
